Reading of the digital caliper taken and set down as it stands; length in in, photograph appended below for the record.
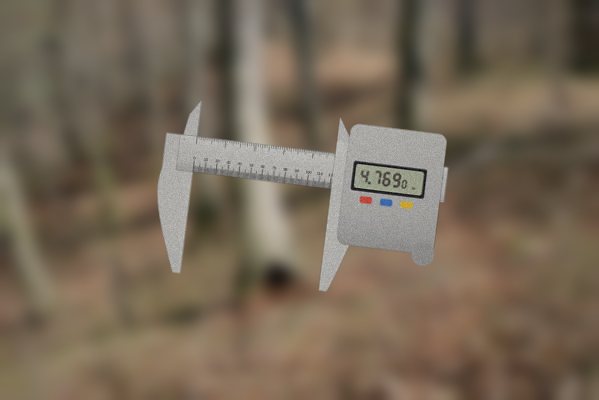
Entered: 4.7690 in
